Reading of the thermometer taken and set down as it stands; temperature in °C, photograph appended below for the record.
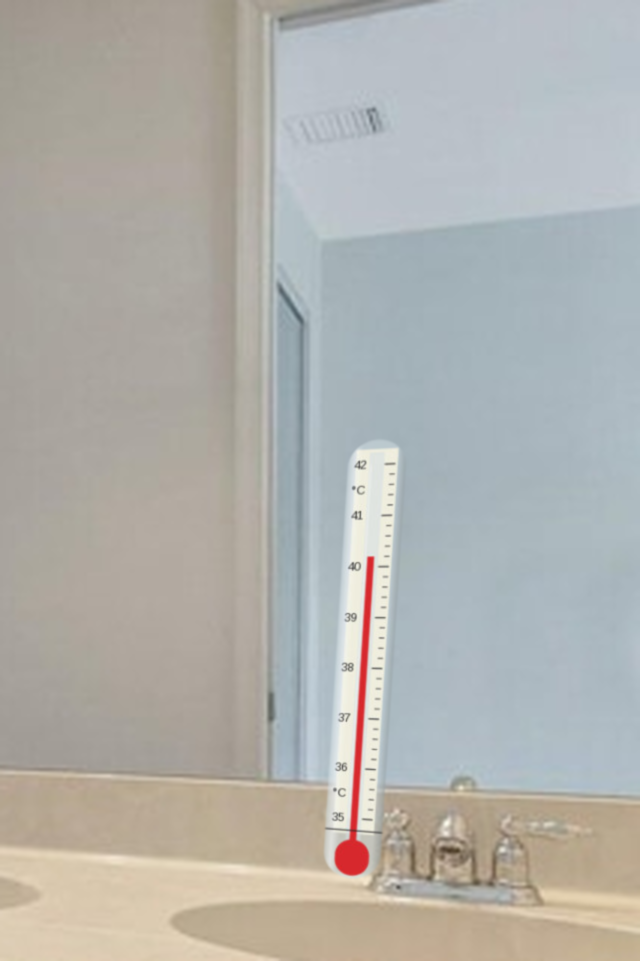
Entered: 40.2 °C
